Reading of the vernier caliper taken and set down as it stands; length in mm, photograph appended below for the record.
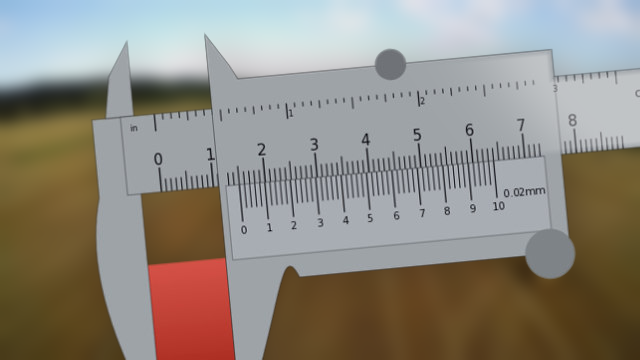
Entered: 15.0 mm
